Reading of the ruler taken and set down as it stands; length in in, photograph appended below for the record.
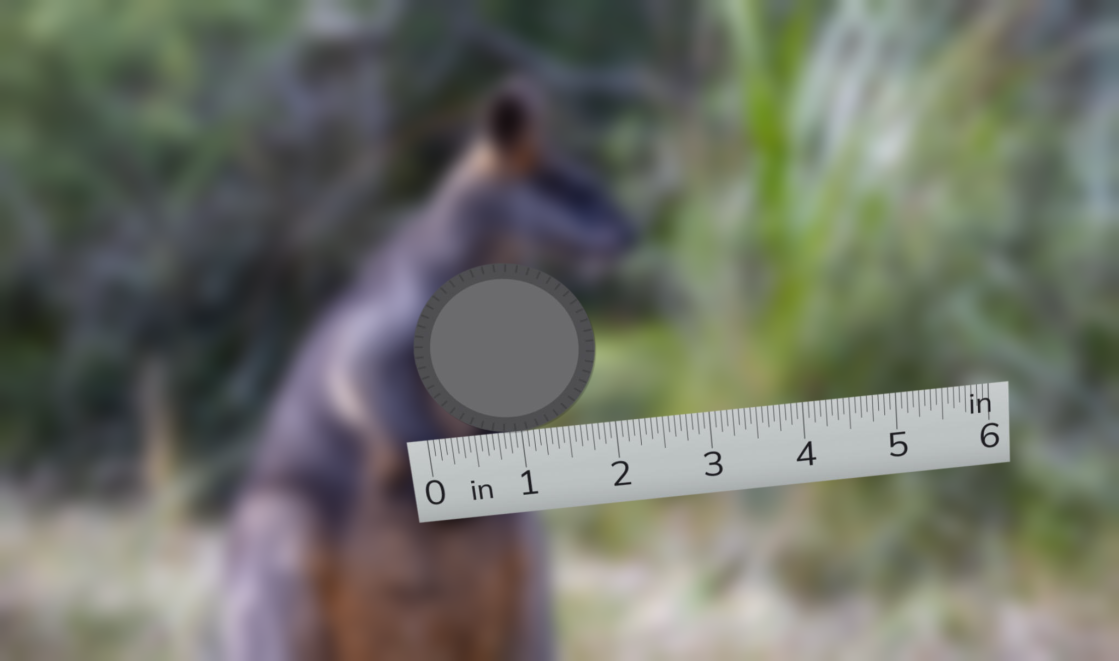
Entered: 1.875 in
